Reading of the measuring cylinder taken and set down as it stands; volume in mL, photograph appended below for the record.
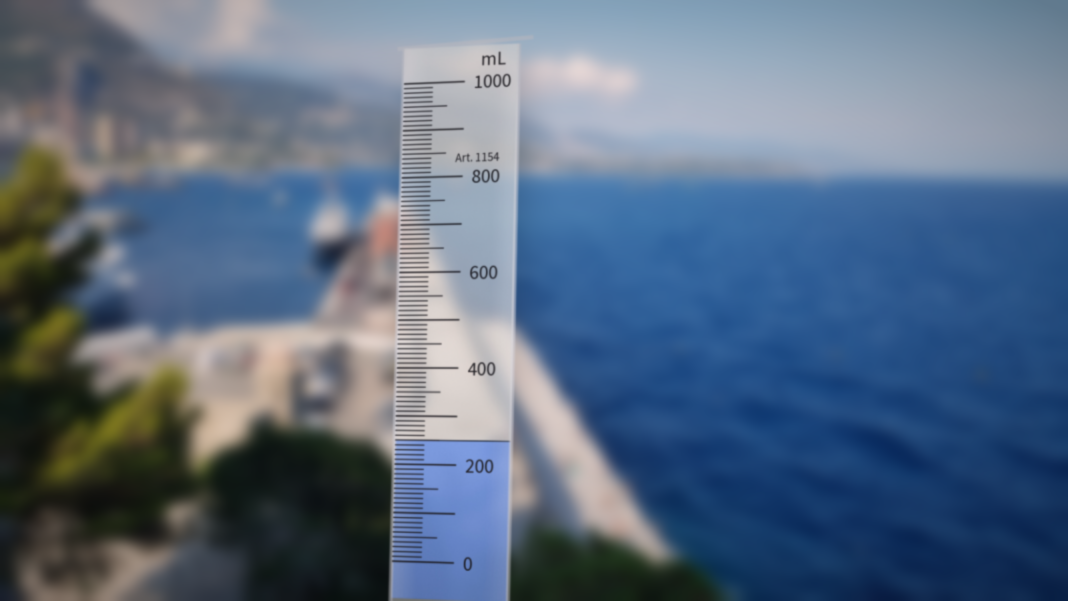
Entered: 250 mL
